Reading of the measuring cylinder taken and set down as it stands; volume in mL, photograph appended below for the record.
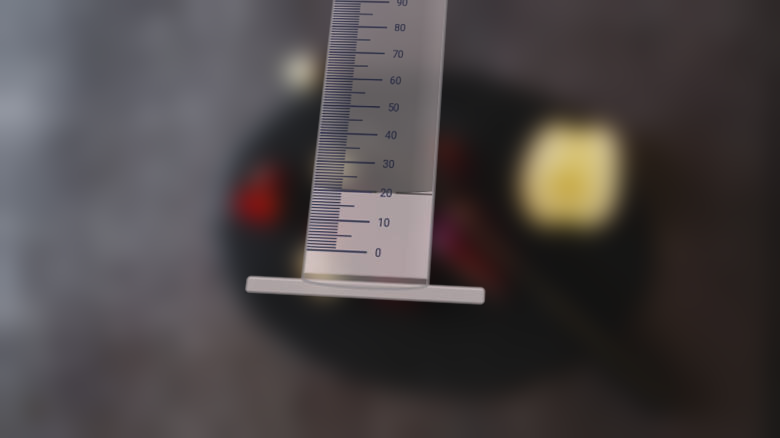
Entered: 20 mL
